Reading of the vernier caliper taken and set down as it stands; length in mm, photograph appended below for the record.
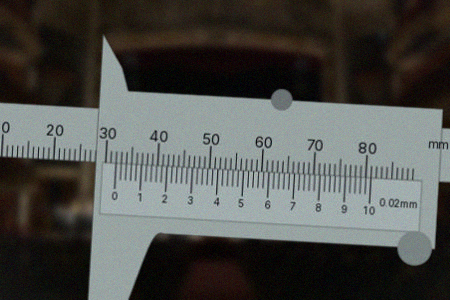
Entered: 32.0 mm
